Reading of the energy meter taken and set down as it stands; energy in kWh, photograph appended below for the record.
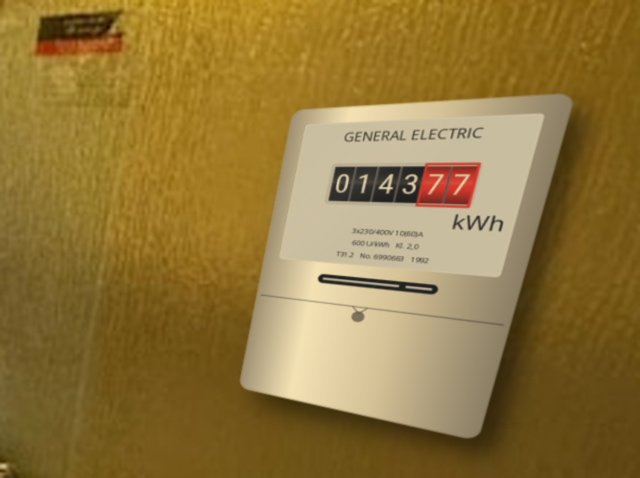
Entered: 143.77 kWh
